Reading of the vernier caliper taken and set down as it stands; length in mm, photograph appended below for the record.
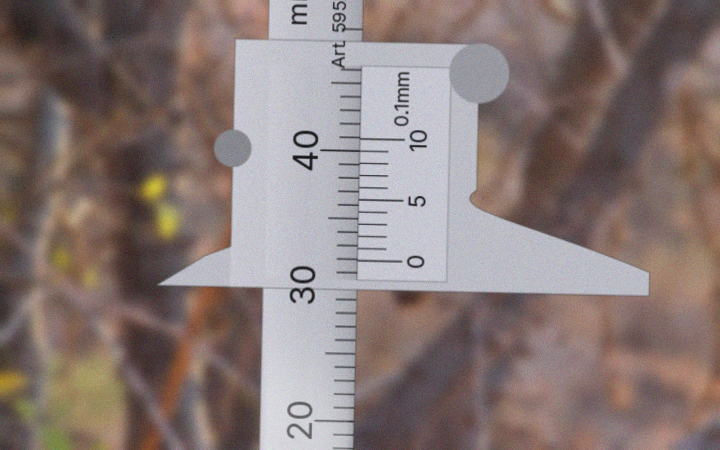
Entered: 31.9 mm
